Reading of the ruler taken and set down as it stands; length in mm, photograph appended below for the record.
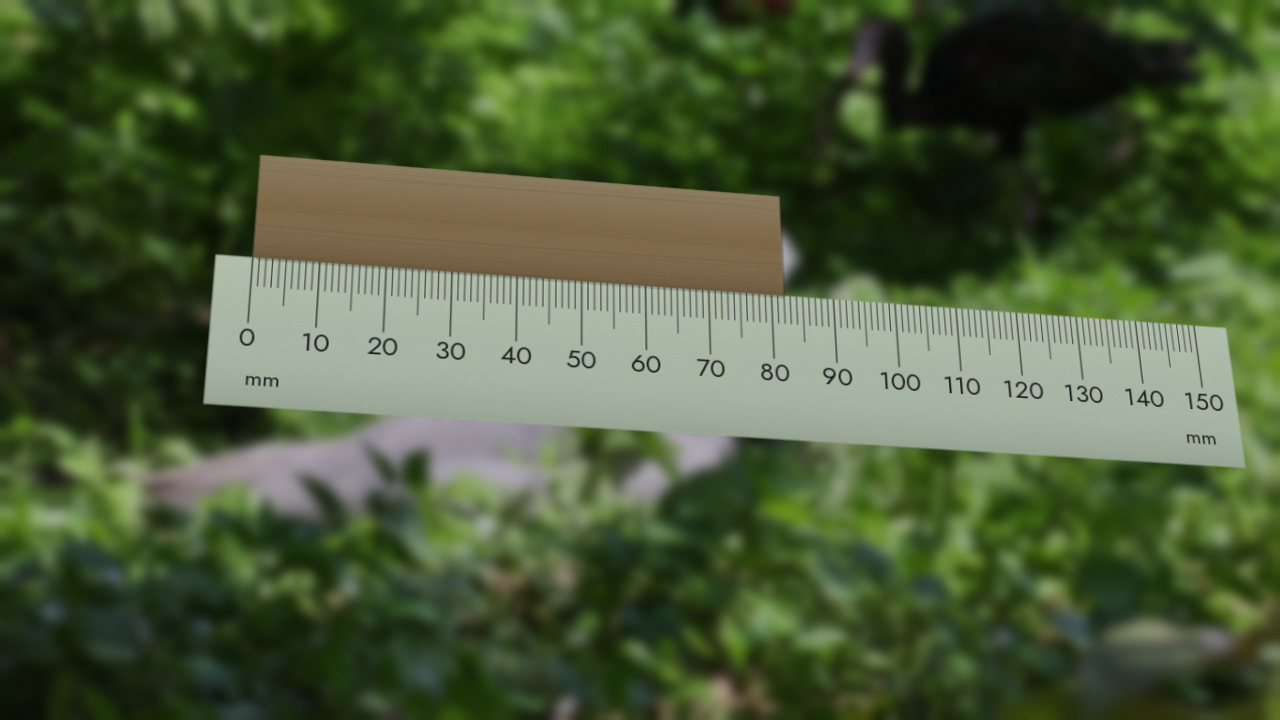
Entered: 82 mm
